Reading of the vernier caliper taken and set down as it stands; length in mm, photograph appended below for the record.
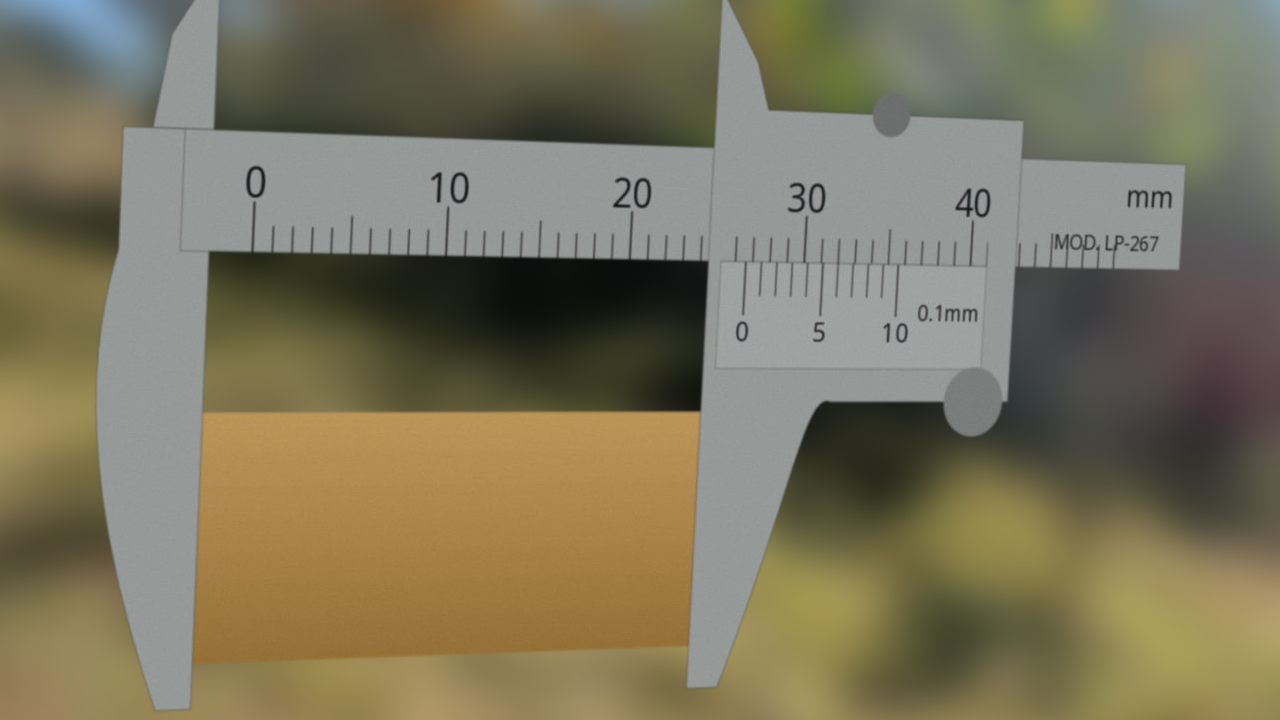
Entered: 26.6 mm
